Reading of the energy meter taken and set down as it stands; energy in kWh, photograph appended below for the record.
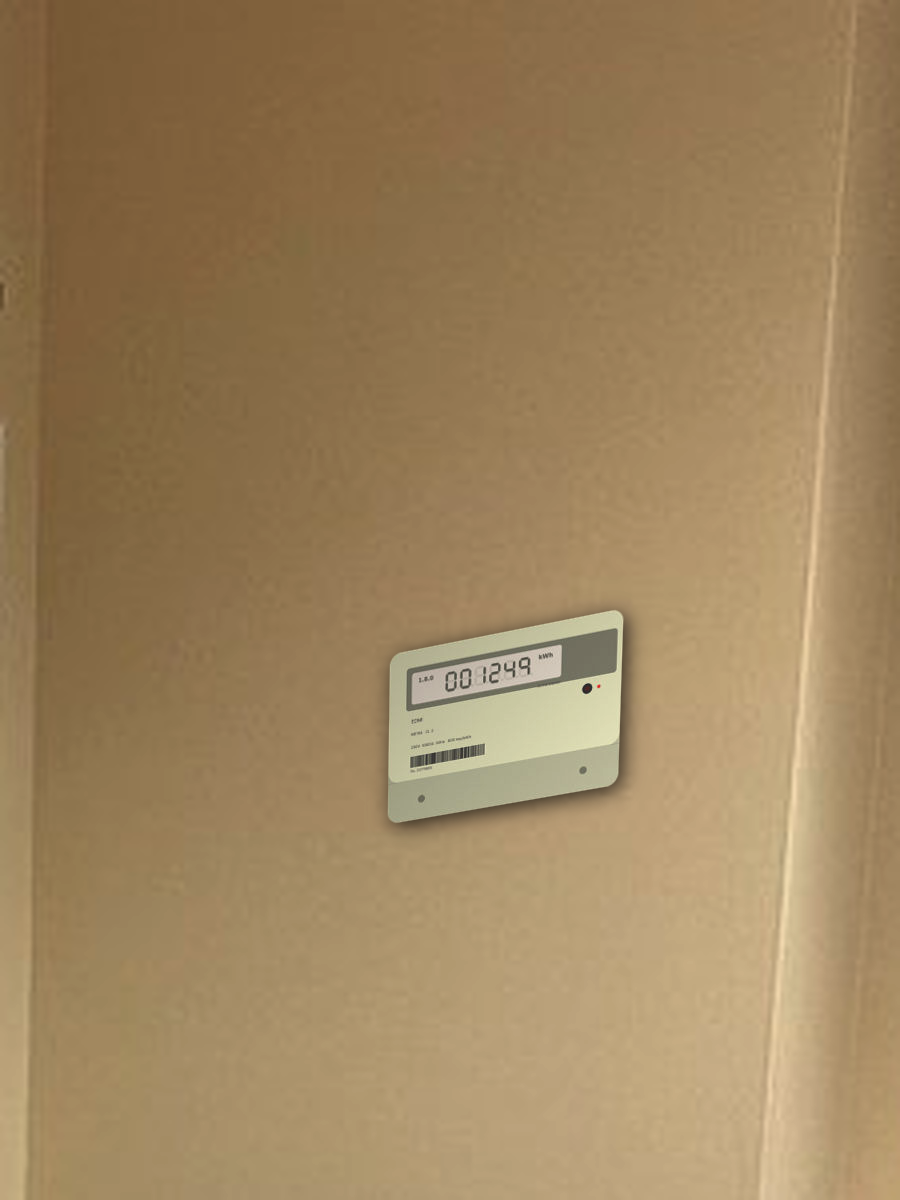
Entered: 1249 kWh
